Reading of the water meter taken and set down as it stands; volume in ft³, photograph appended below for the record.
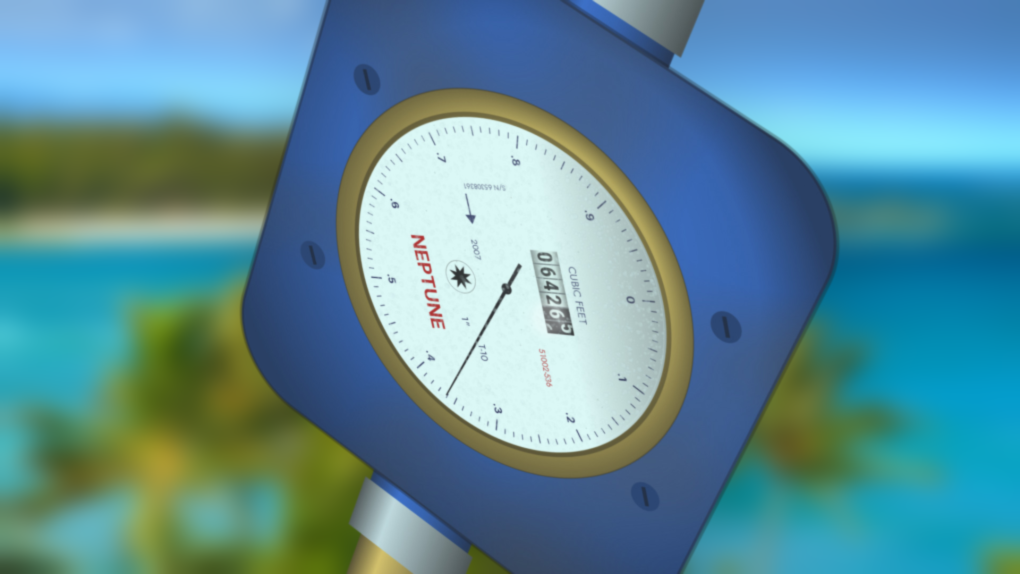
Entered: 64265.36 ft³
